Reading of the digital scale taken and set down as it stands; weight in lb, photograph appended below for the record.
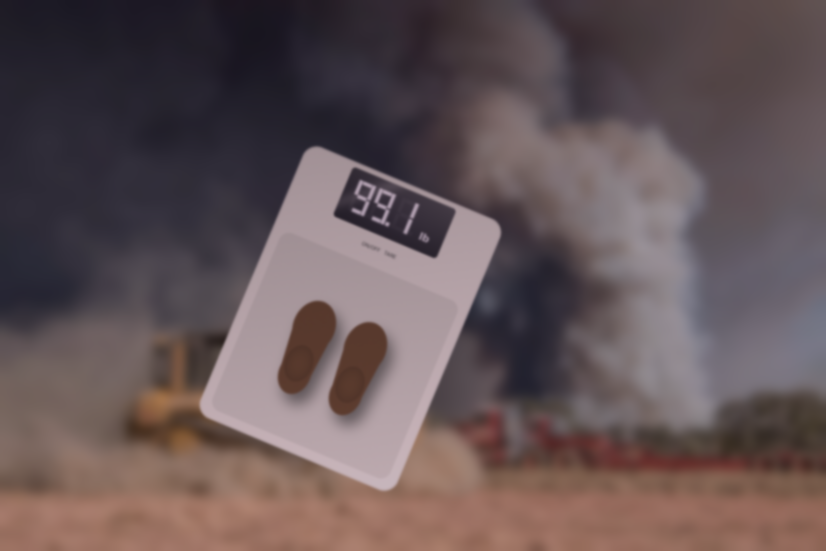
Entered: 99.1 lb
